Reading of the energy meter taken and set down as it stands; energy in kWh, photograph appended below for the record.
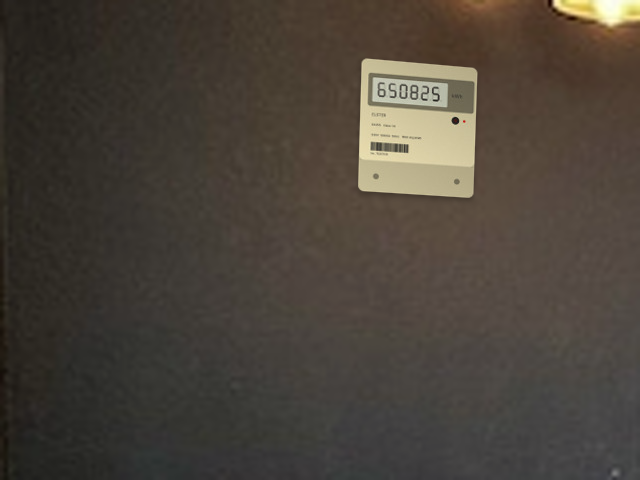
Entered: 650825 kWh
